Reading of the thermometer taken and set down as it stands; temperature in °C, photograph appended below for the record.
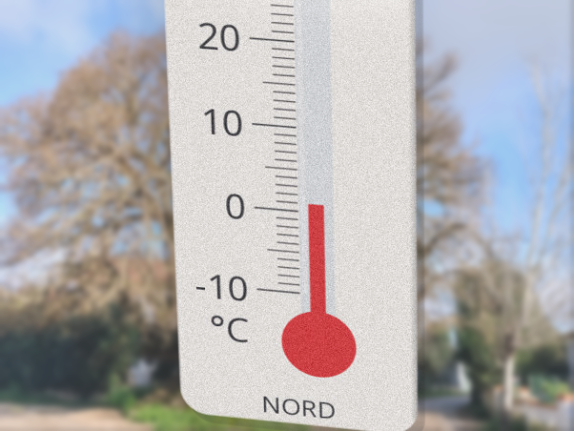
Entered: 1 °C
